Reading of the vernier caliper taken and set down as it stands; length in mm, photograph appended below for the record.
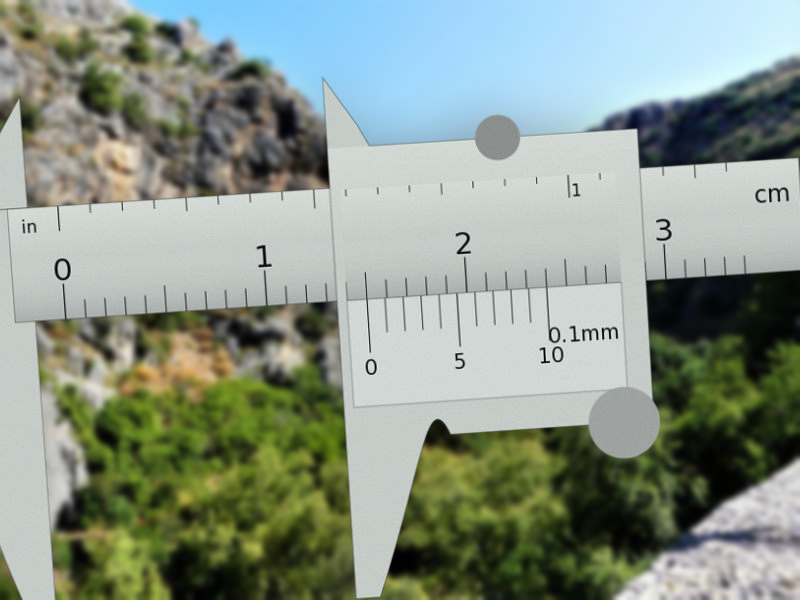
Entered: 15.0 mm
